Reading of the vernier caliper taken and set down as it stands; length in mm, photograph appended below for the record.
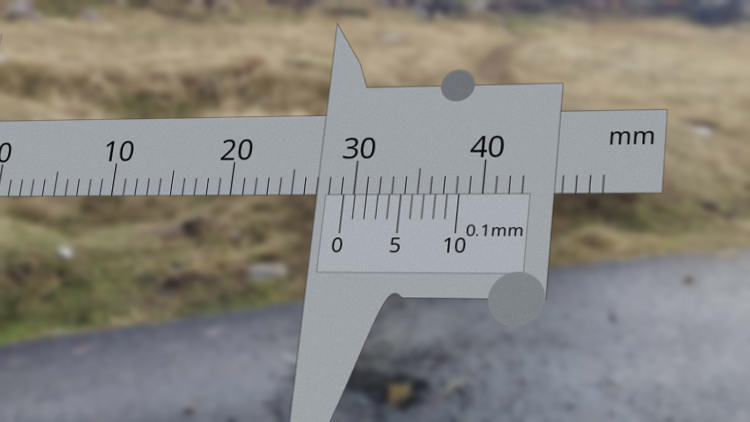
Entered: 29.2 mm
